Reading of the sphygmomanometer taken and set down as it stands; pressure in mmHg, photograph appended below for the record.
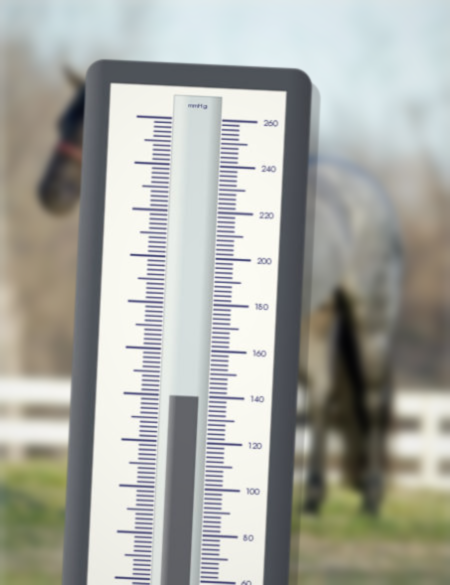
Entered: 140 mmHg
